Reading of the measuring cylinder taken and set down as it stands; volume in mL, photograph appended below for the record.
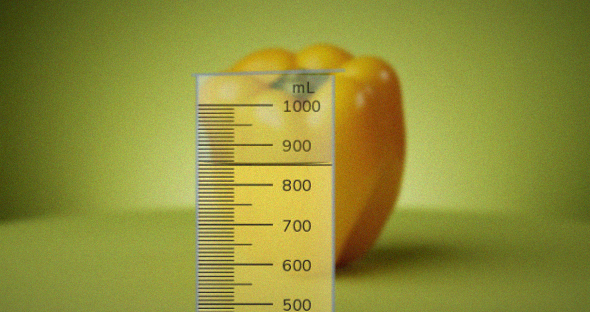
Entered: 850 mL
